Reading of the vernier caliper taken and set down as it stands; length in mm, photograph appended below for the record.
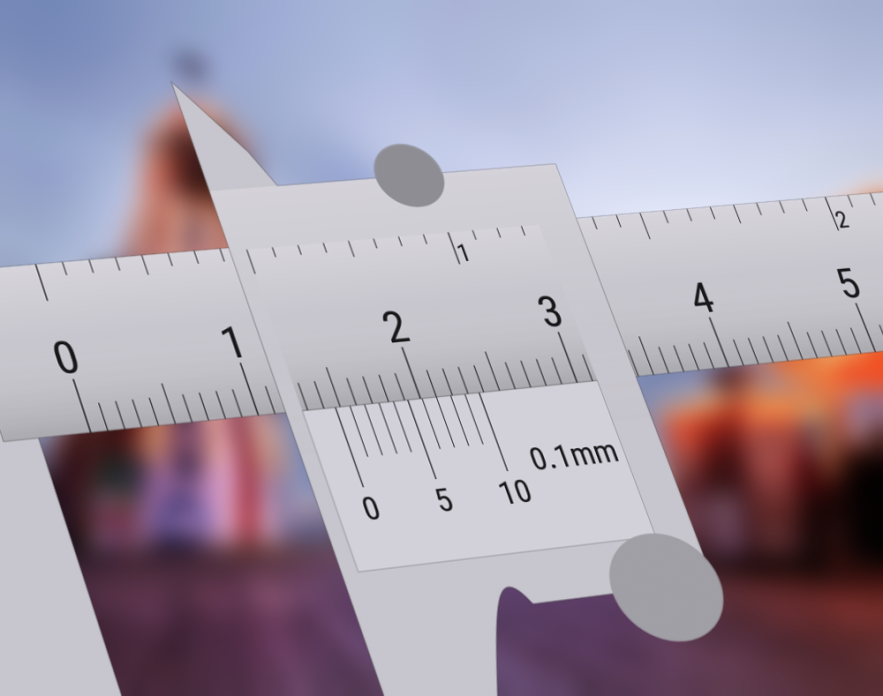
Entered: 14.7 mm
